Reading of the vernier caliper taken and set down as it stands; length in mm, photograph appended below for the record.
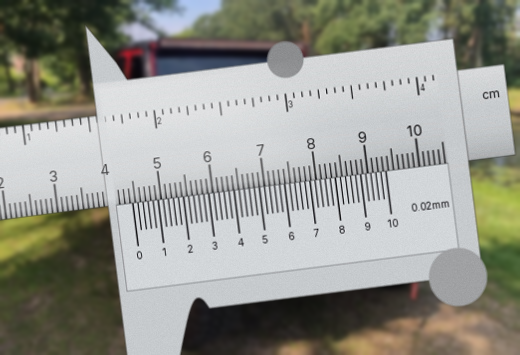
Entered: 44.5 mm
